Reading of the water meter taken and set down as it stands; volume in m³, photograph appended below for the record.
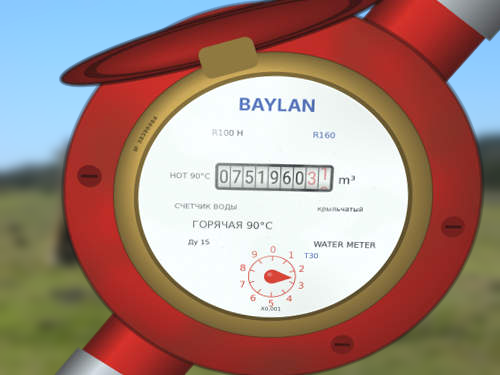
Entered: 751960.312 m³
